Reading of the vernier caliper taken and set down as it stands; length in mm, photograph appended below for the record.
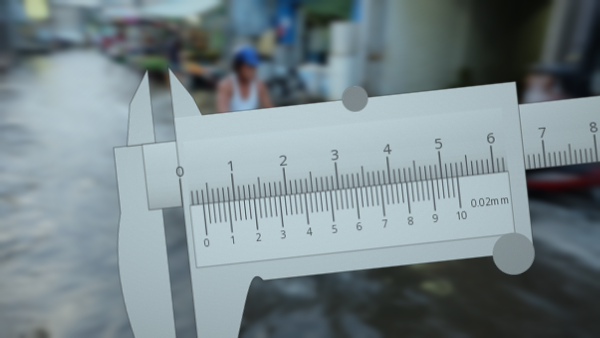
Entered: 4.0 mm
